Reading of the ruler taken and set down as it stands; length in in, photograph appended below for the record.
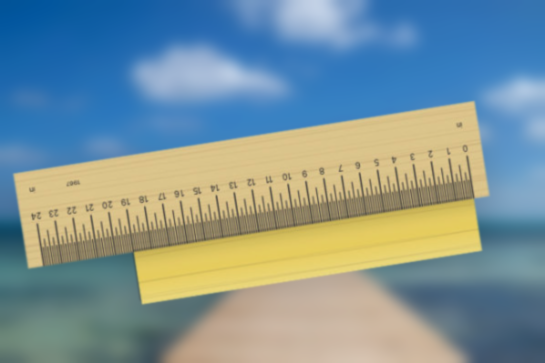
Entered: 19 in
